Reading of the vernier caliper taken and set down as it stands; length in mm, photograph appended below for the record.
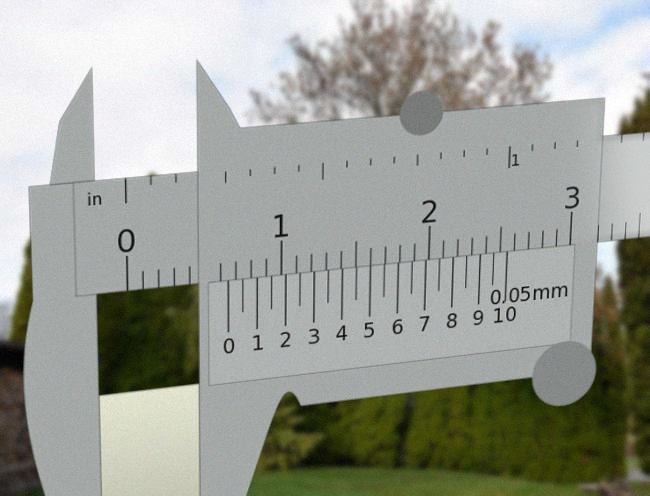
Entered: 6.5 mm
